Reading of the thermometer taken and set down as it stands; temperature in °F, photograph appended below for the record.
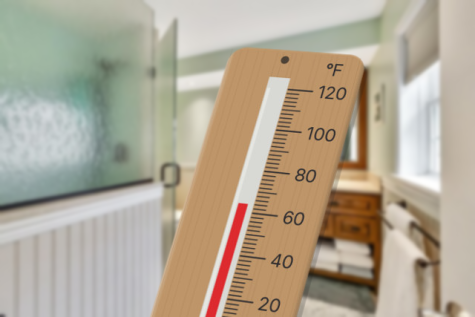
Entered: 64 °F
